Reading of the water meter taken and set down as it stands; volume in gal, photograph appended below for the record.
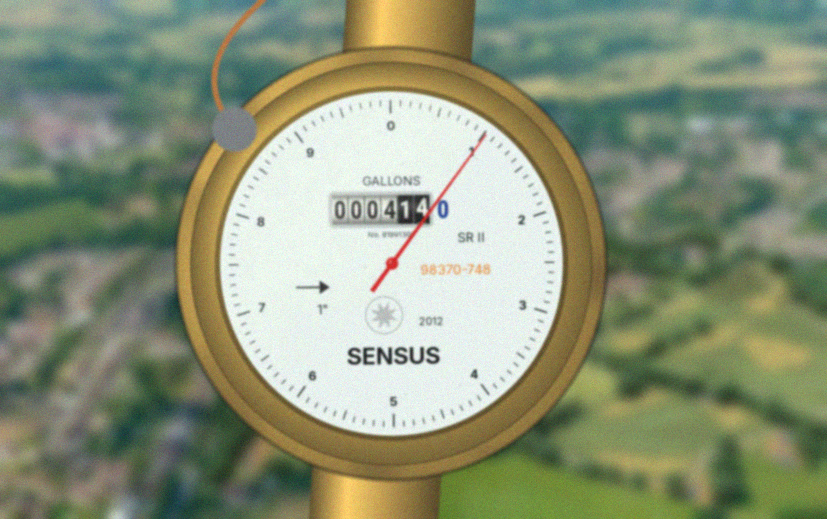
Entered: 4141.0 gal
